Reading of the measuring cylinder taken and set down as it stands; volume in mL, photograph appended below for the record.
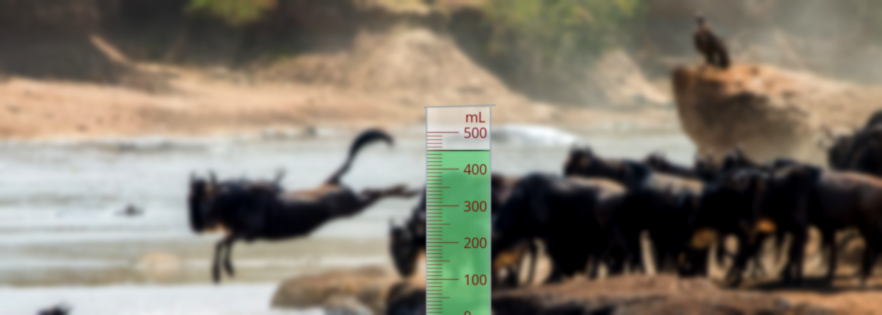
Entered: 450 mL
